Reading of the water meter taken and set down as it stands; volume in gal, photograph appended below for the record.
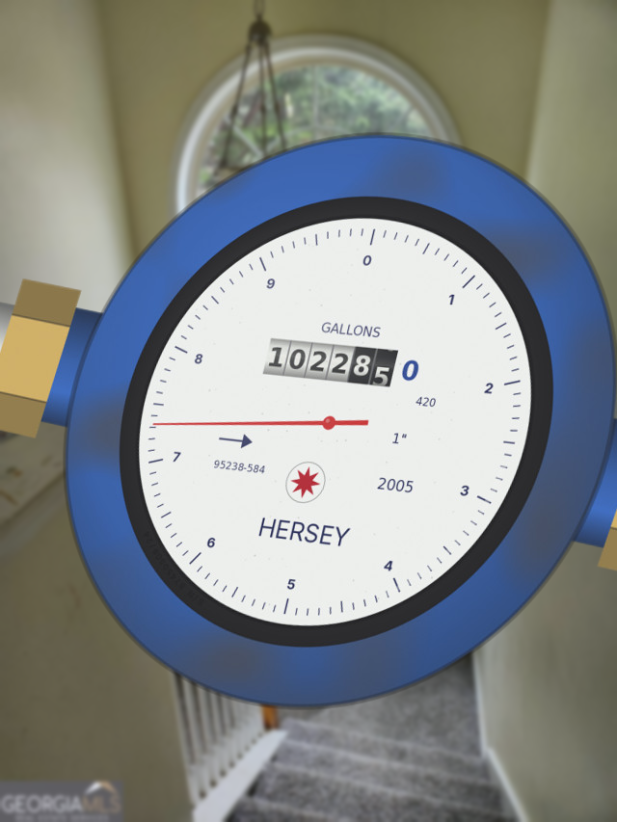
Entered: 1022847.3 gal
